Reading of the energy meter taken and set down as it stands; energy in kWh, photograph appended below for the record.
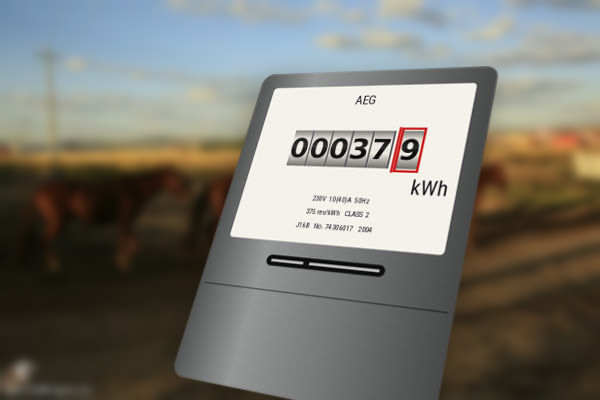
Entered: 37.9 kWh
